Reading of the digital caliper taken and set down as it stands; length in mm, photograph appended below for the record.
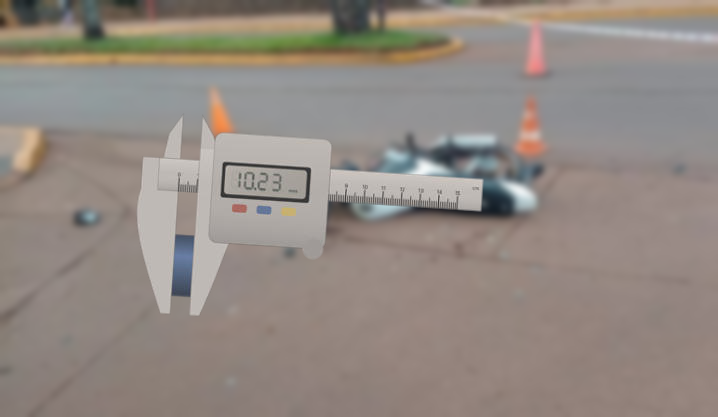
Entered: 10.23 mm
